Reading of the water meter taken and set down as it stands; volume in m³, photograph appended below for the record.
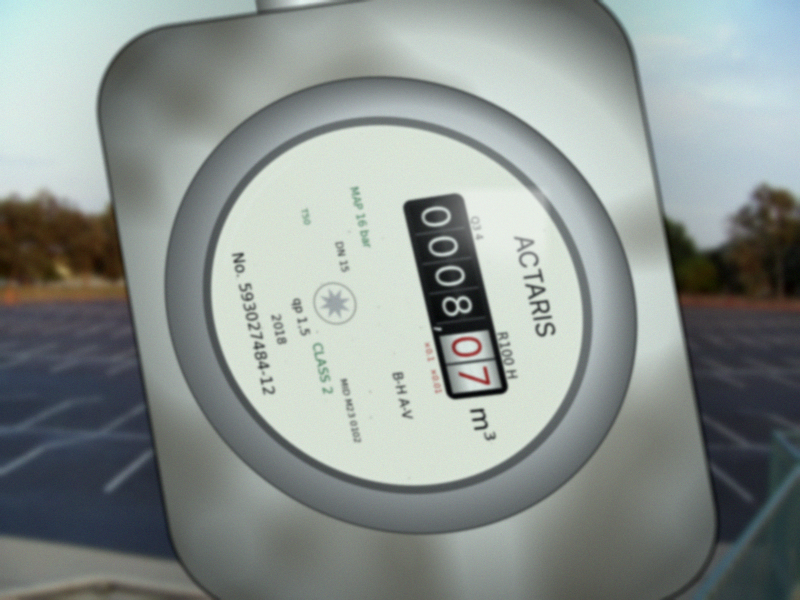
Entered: 8.07 m³
